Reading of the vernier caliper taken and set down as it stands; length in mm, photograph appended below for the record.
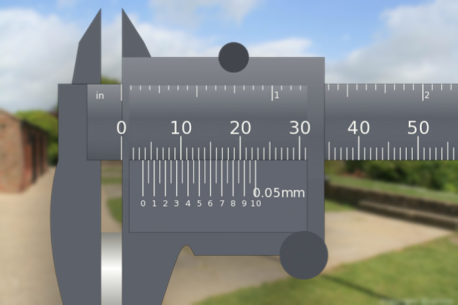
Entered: 3.6 mm
